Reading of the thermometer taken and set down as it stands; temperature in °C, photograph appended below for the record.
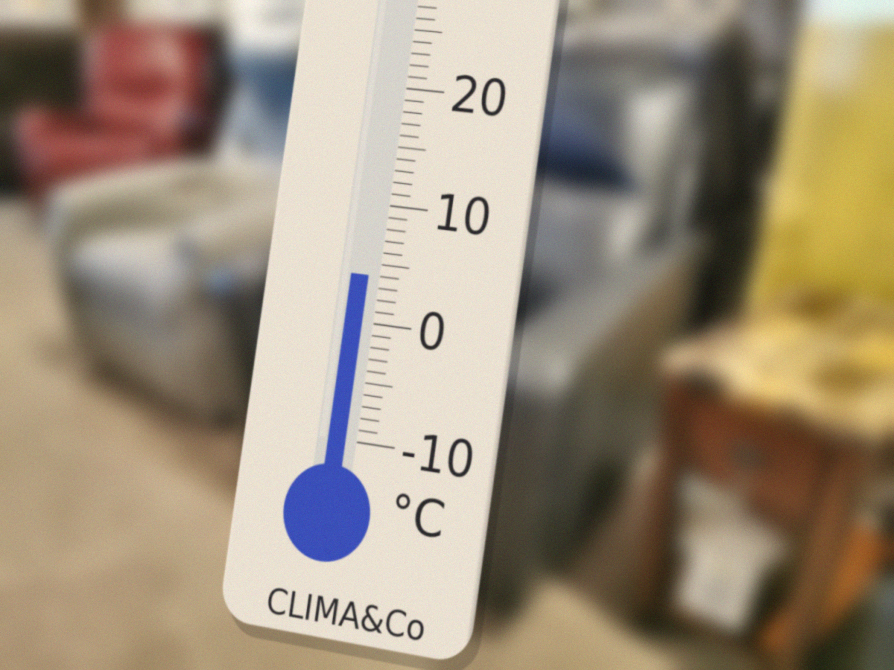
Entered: 4 °C
